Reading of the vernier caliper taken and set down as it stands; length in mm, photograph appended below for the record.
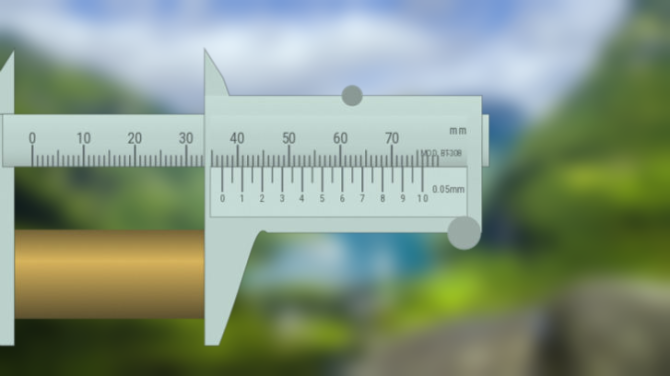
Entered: 37.0 mm
